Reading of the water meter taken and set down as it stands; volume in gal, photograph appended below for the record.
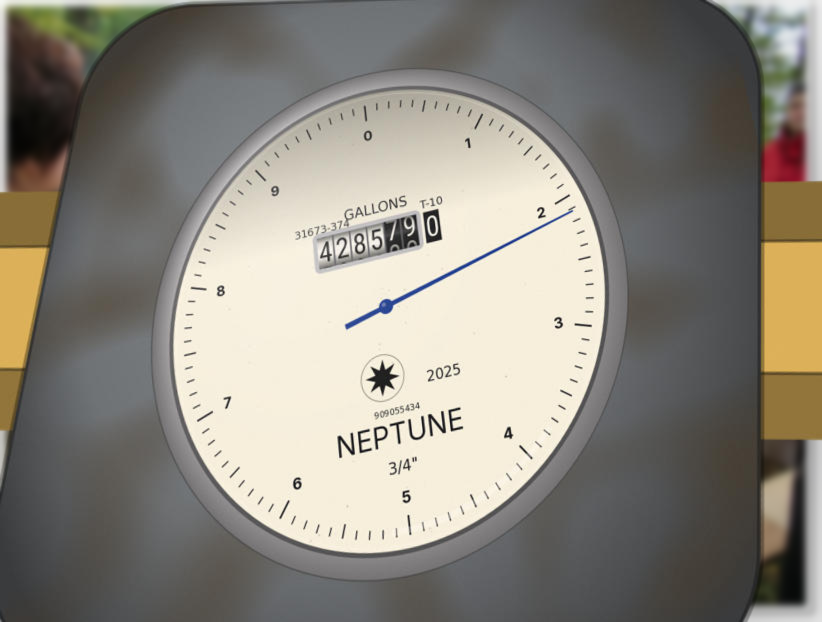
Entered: 4285792.1 gal
